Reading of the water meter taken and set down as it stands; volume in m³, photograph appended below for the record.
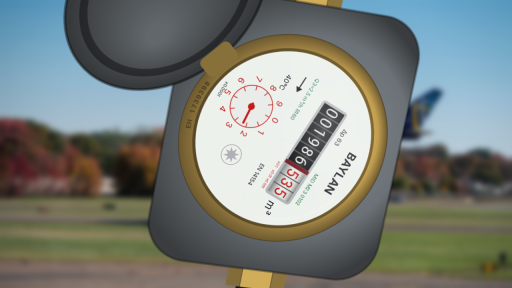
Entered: 1986.5352 m³
